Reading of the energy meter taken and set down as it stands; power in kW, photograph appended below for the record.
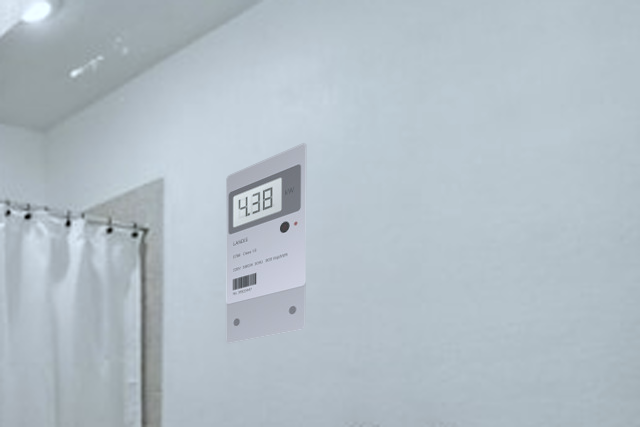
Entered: 4.38 kW
